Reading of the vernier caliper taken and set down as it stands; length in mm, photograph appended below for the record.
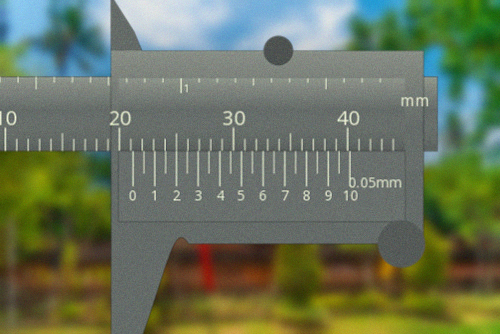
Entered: 21.2 mm
